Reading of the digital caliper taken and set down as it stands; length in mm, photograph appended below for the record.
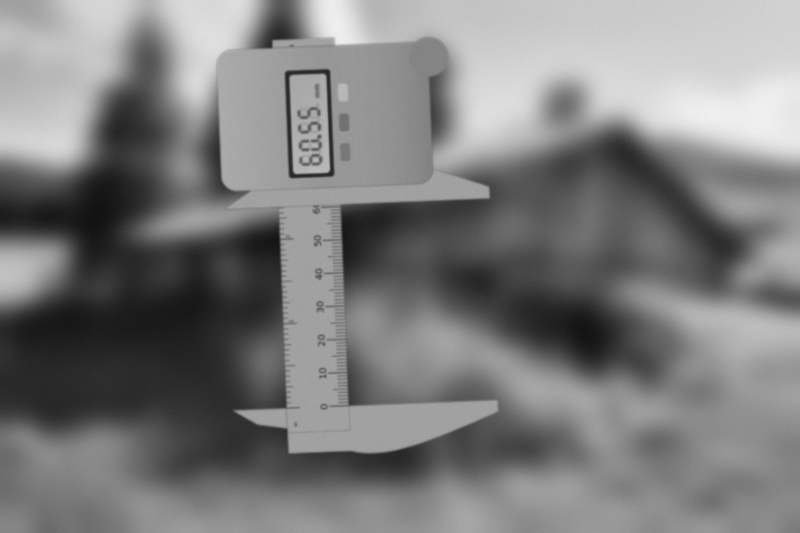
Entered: 60.55 mm
